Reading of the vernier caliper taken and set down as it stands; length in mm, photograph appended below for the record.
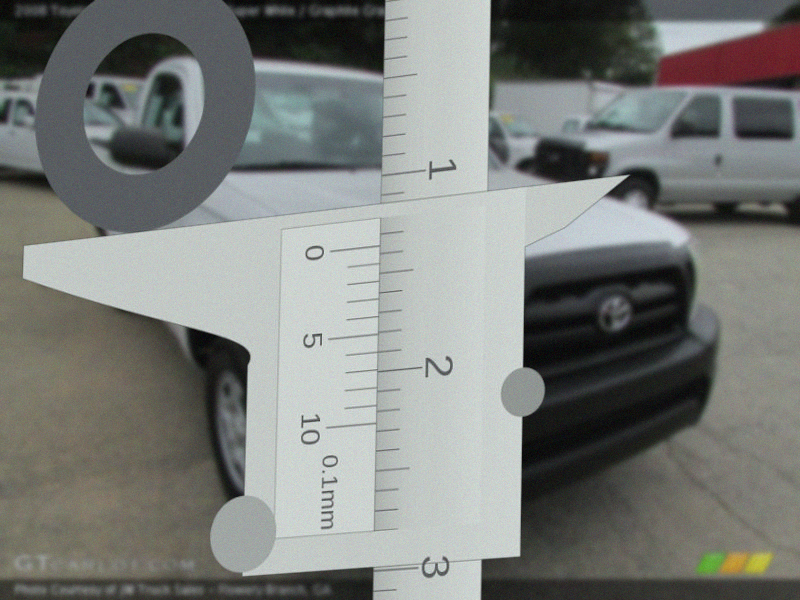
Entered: 13.6 mm
